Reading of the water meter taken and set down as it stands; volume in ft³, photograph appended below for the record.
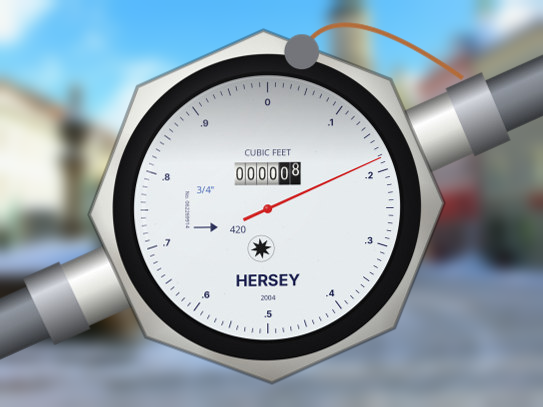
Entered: 8.18 ft³
